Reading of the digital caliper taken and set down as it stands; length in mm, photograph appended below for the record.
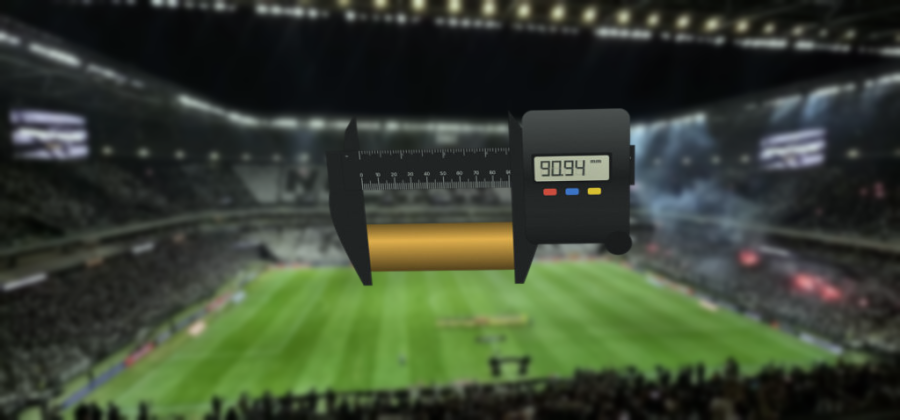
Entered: 90.94 mm
